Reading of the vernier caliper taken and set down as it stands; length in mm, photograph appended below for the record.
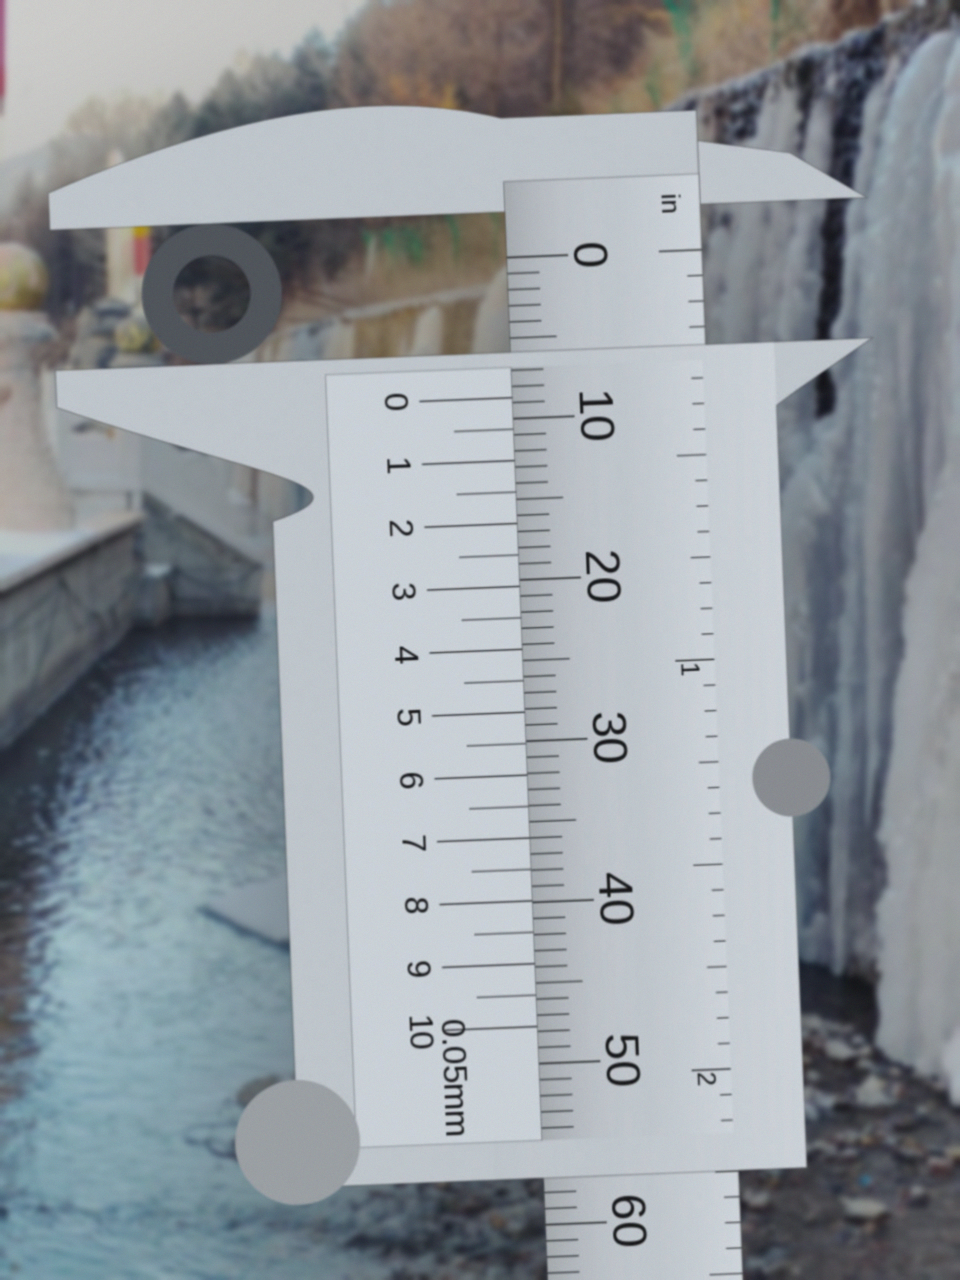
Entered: 8.7 mm
